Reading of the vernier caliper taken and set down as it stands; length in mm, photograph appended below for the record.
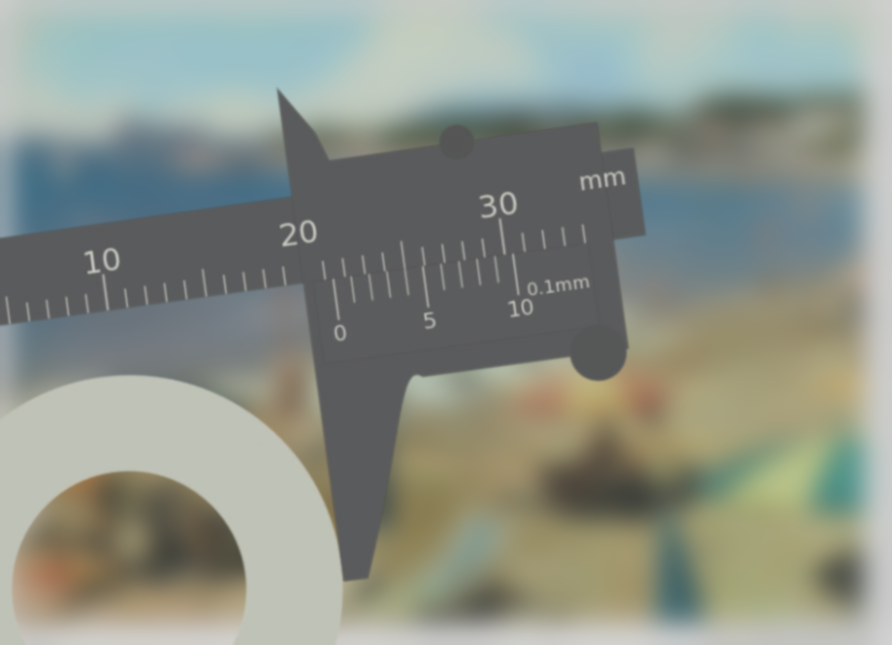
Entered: 21.4 mm
